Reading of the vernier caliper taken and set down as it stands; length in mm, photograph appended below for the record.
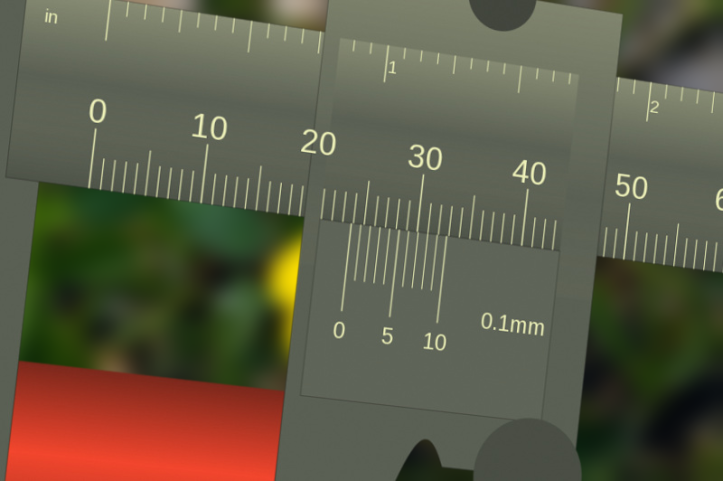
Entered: 23.8 mm
